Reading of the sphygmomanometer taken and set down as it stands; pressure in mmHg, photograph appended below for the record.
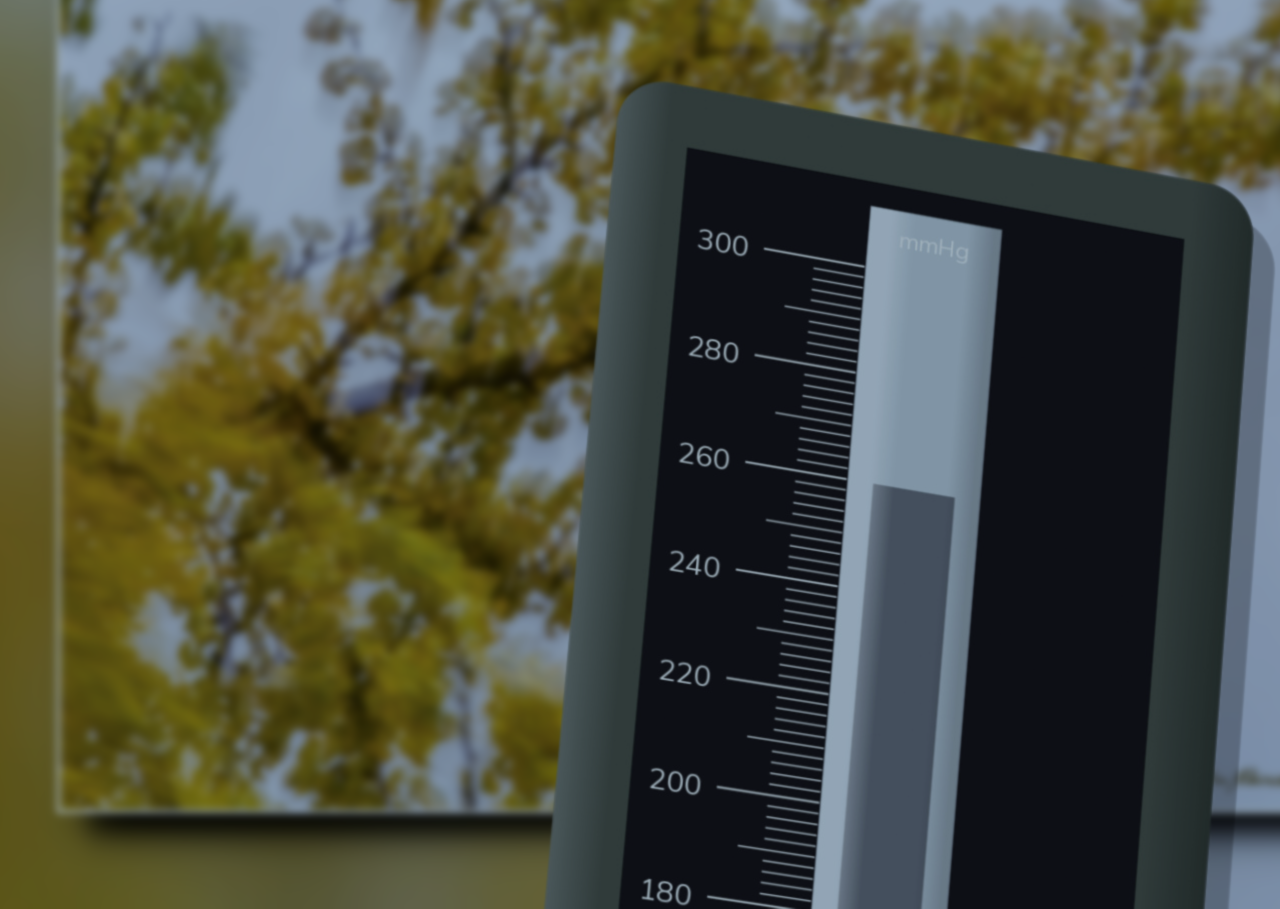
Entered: 260 mmHg
